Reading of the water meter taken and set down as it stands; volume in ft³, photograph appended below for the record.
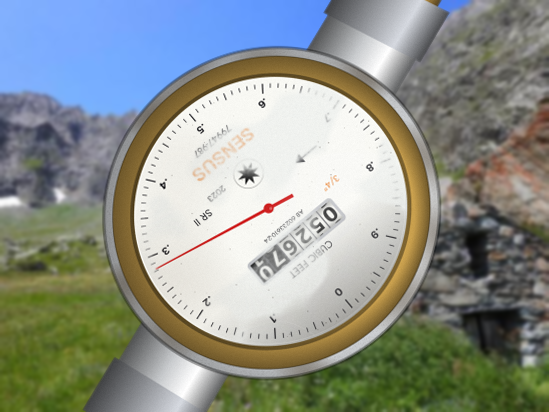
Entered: 52670.28 ft³
